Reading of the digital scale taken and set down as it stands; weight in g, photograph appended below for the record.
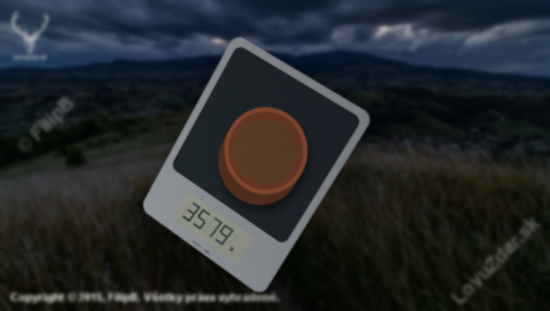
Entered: 3579 g
